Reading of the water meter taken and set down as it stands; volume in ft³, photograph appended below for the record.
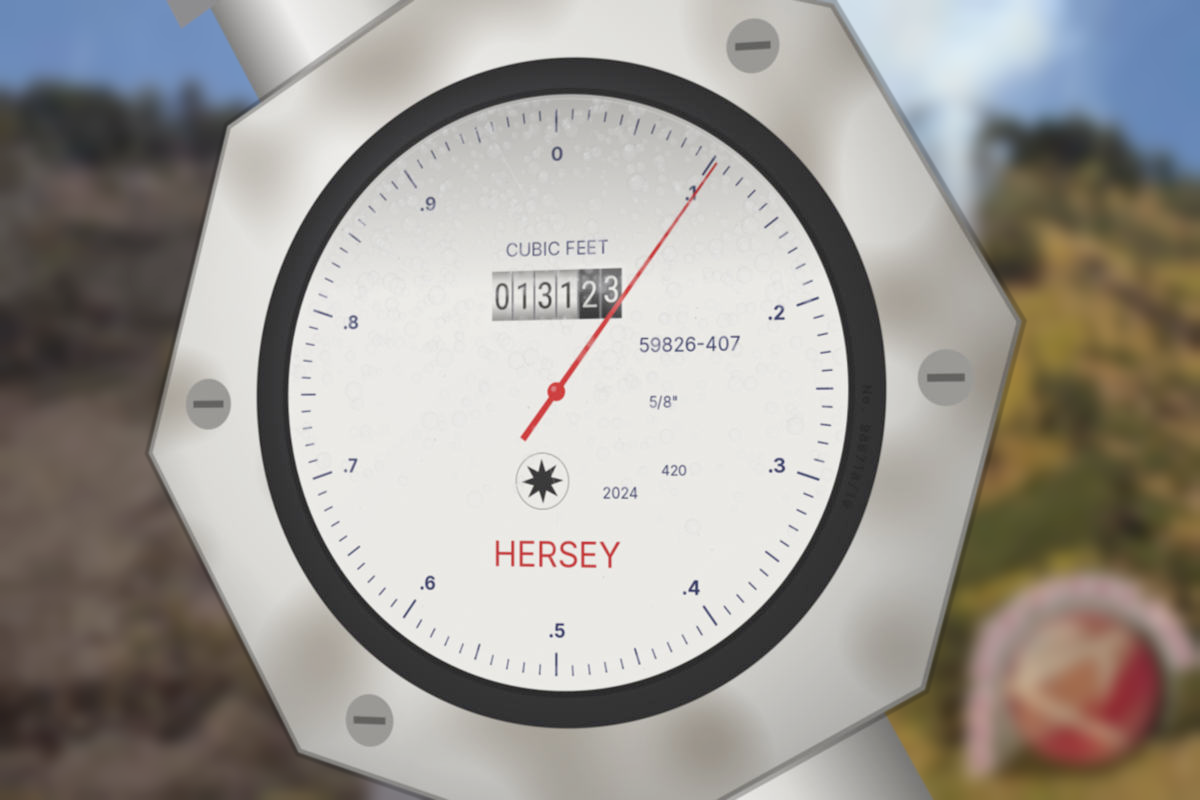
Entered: 13123.10 ft³
